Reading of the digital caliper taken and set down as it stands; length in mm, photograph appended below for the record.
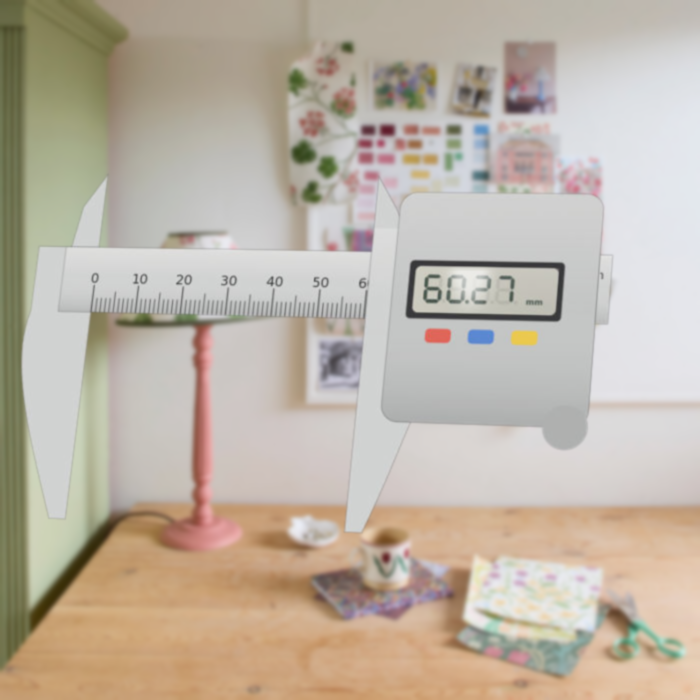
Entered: 60.27 mm
